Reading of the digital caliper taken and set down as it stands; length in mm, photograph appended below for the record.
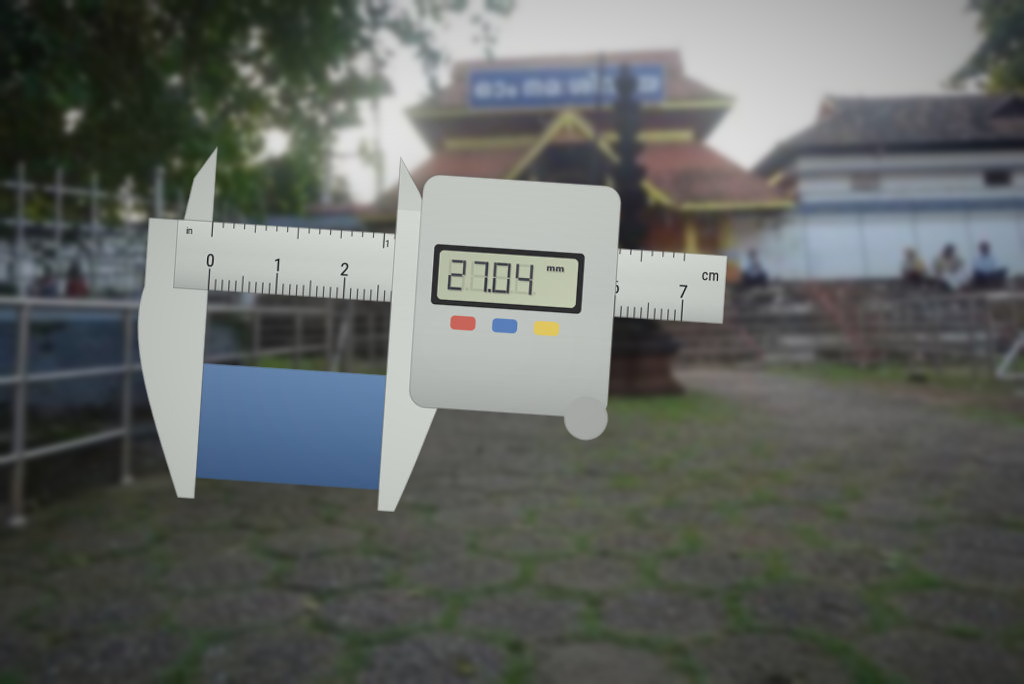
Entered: 27.04 mm
